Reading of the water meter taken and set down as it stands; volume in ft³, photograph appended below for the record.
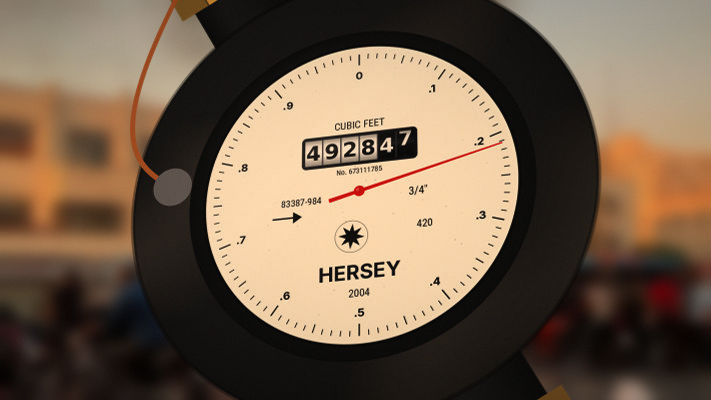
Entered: 492847.21 ft³
